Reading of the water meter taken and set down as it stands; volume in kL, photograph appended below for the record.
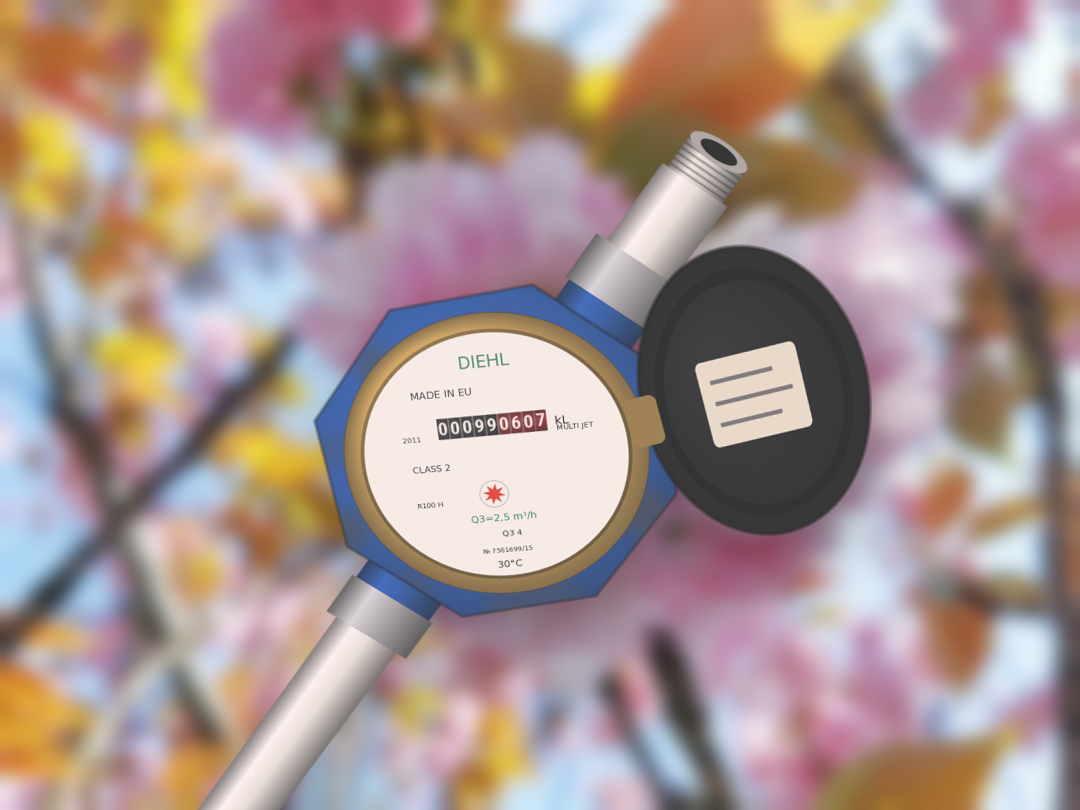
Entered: 99.0607 kL
